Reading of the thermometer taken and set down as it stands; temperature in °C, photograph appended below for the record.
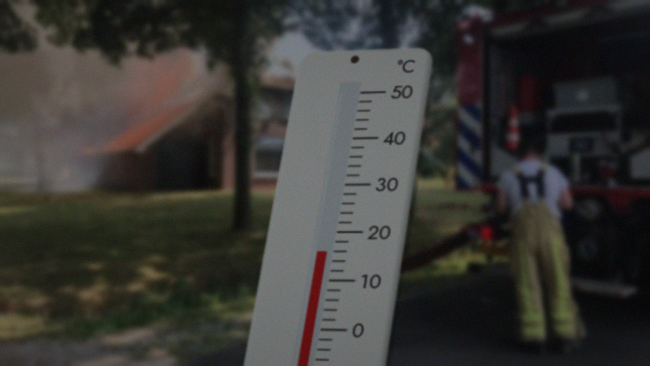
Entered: 16 °C
